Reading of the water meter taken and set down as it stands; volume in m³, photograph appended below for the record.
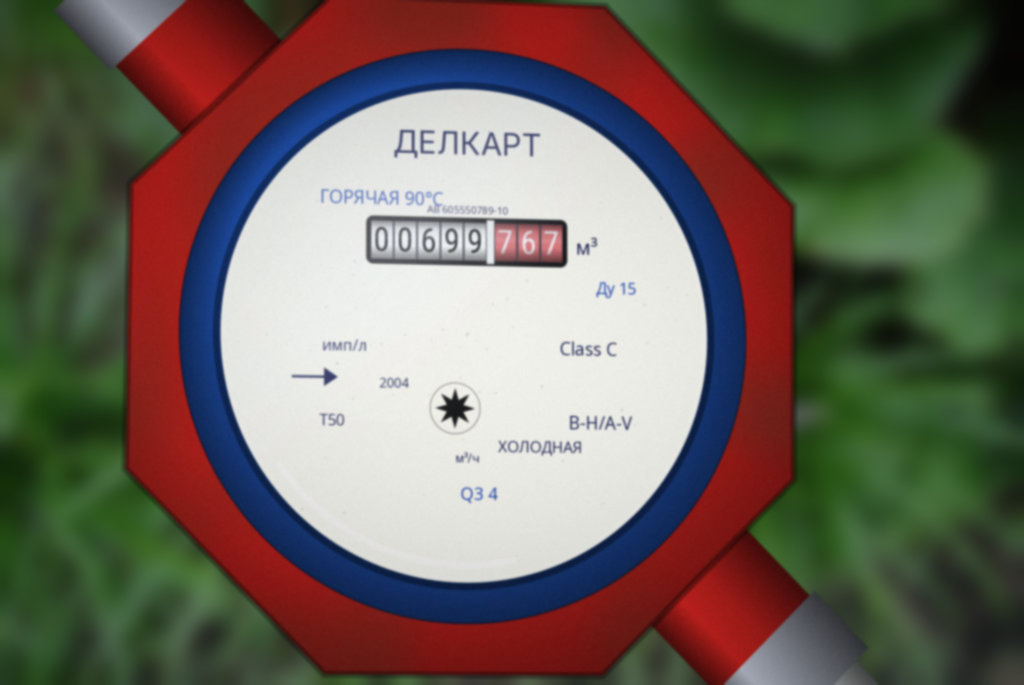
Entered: 699.767 m³
